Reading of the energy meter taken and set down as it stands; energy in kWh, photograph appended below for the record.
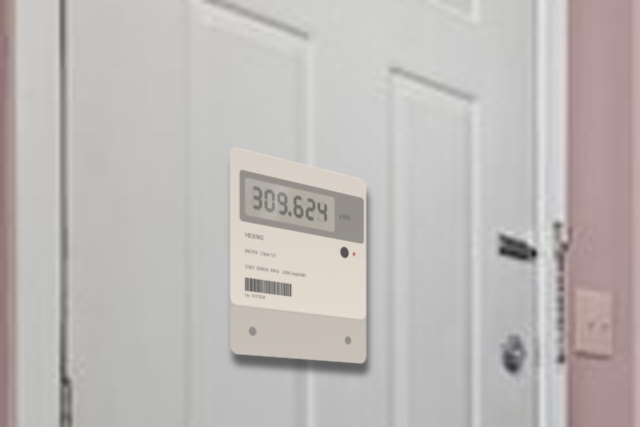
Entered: 309.624 kWh
